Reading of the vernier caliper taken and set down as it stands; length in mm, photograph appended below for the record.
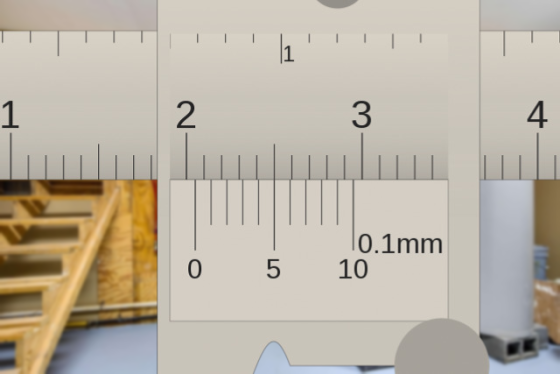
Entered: 20.5 mm
